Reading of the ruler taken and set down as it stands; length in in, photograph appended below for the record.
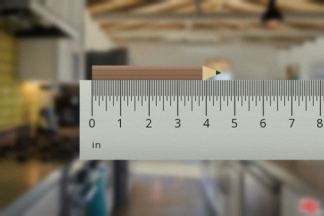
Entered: 4.5 in
